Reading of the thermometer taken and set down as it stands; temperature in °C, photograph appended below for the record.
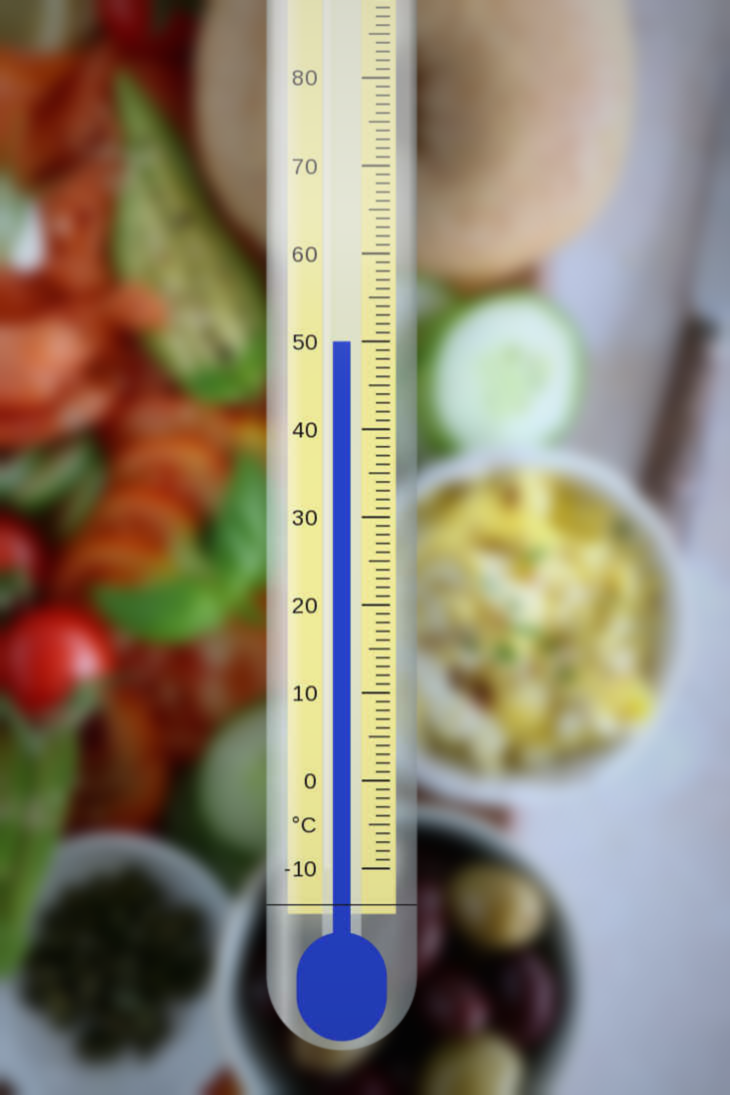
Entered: 50 °C
